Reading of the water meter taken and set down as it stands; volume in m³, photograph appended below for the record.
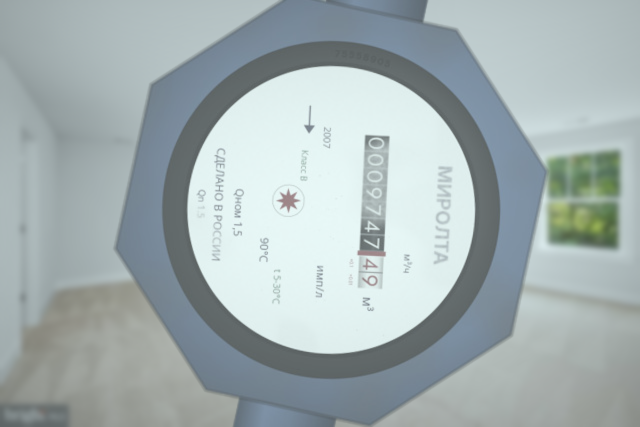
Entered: 9747.49 m³
